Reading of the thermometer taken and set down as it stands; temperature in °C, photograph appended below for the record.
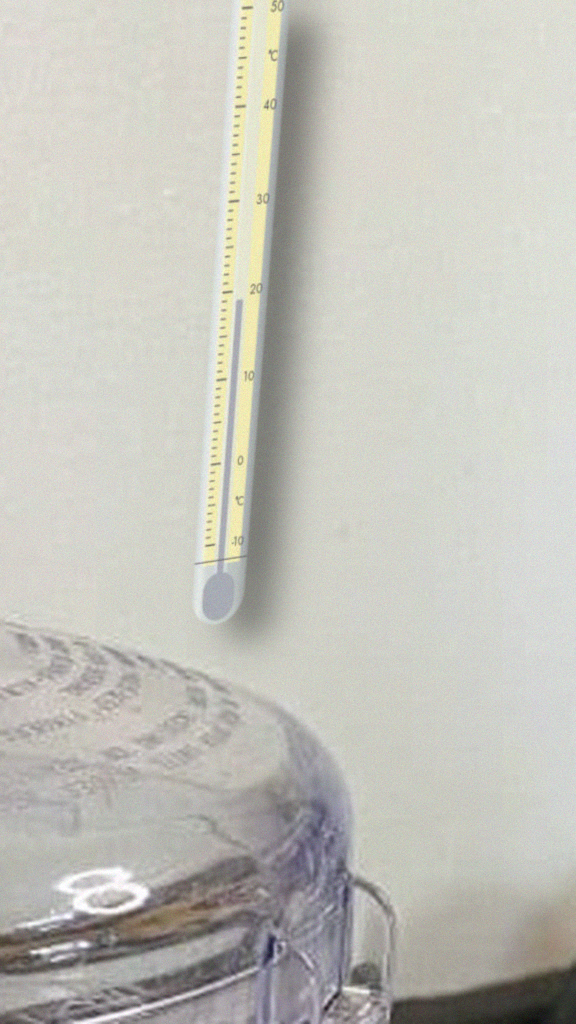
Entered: 19 °C
